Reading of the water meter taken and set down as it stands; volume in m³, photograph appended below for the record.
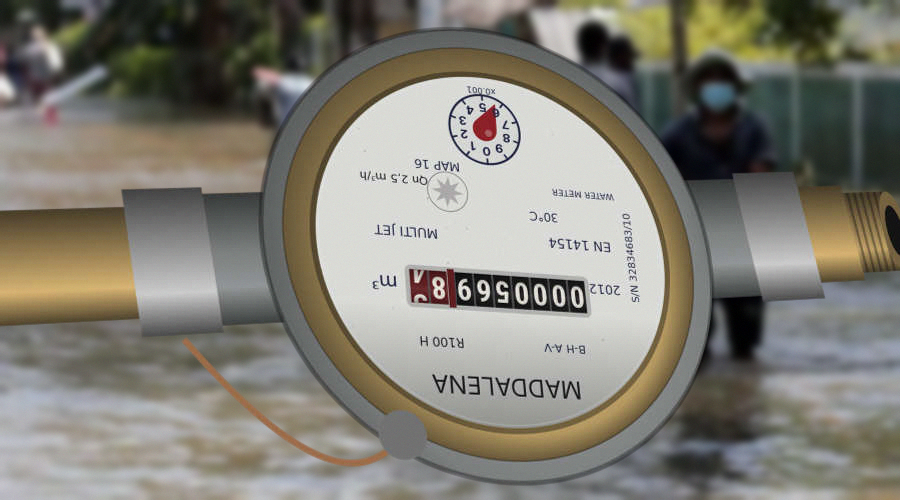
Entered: 569.835 m³
